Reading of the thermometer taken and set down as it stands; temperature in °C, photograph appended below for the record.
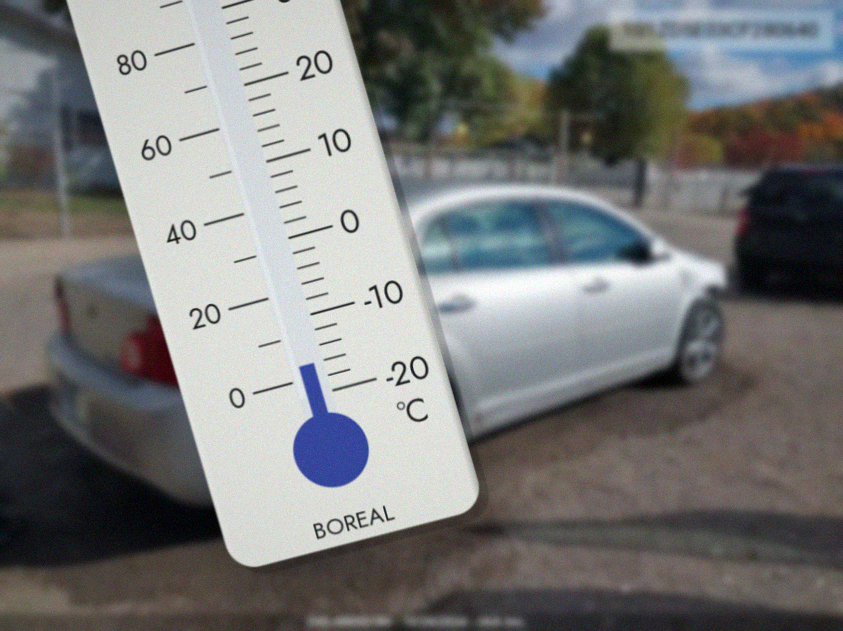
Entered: -16 °C
